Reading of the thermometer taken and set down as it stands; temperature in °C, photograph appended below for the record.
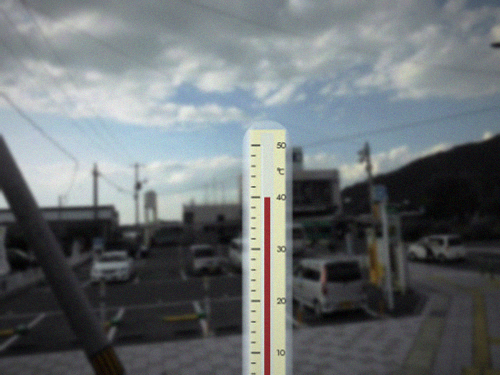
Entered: 40 °C
